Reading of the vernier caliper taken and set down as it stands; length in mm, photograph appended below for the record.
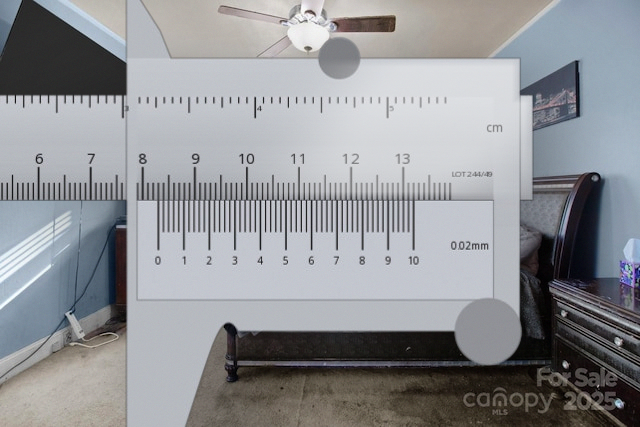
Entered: 83.0 mm
